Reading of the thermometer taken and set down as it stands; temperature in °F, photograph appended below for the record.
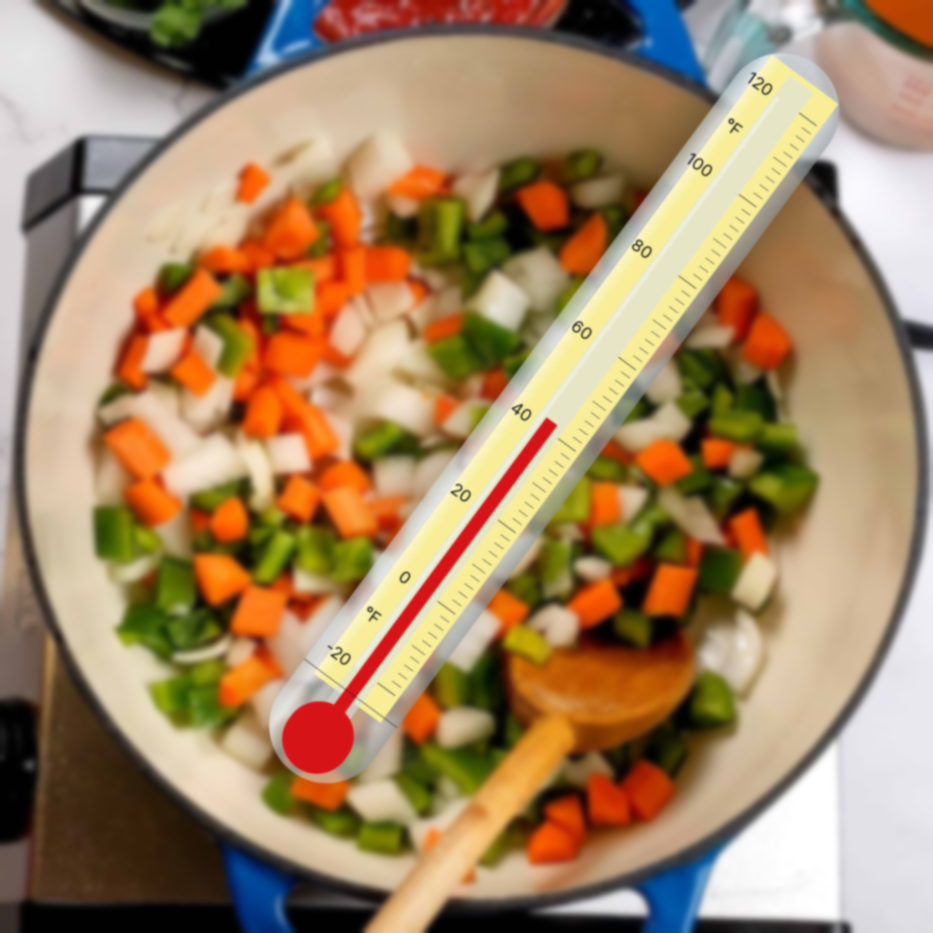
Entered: 42 °F
